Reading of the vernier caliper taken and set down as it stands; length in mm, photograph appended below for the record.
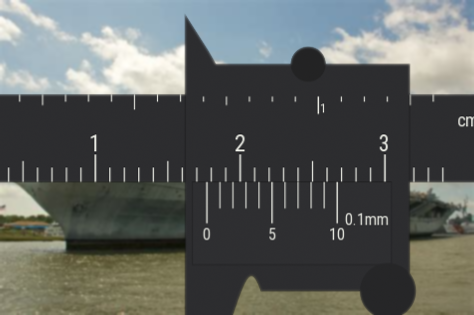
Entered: 17.7 mm
